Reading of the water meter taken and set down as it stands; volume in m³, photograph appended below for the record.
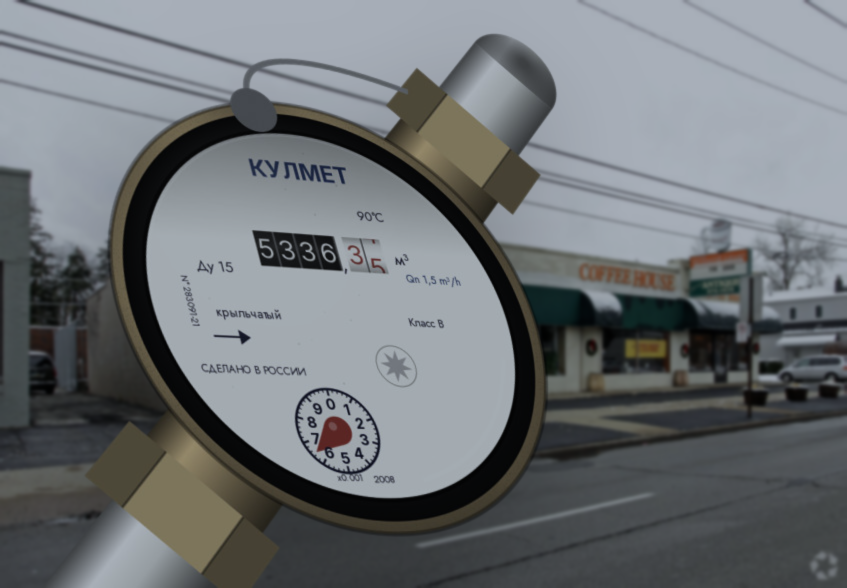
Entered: 5336.346 m³
